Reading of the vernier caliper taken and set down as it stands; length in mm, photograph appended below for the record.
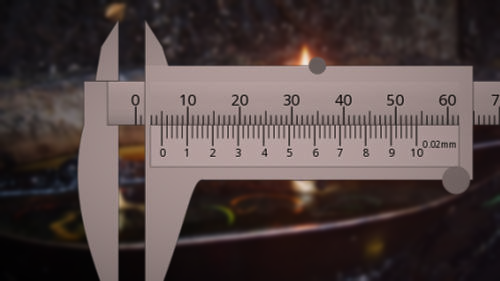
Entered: 5.0 mm
